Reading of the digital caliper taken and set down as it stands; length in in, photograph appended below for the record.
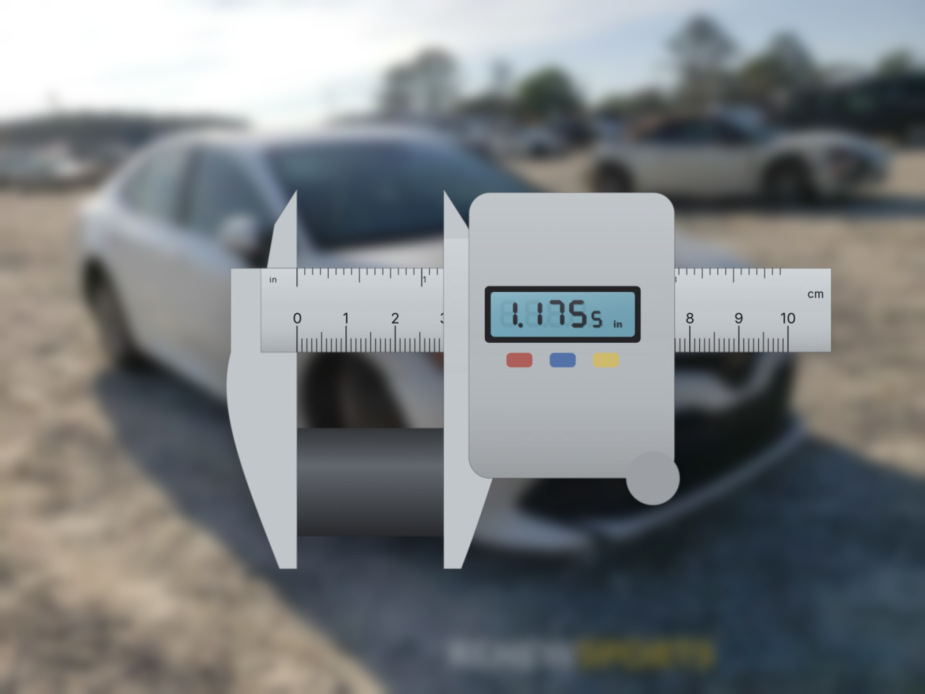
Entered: 1.1755 in
